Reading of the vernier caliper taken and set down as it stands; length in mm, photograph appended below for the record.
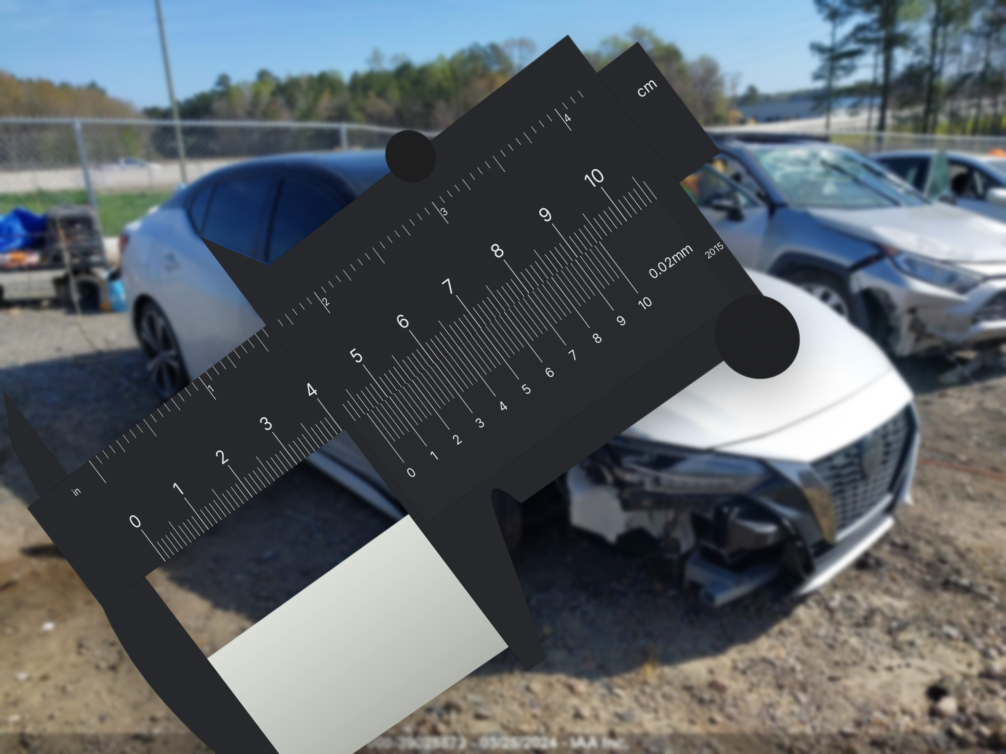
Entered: 45.4 mm
